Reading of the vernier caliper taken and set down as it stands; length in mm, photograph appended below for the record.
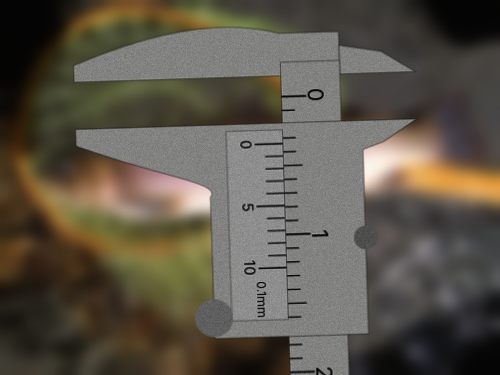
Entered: 3.4 mm
